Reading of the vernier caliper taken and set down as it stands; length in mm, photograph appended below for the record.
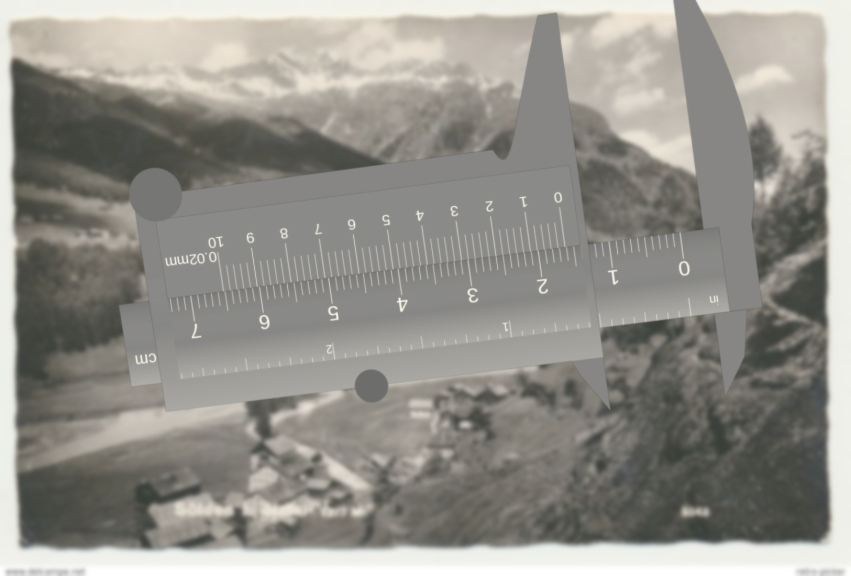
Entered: 16.2 mm
